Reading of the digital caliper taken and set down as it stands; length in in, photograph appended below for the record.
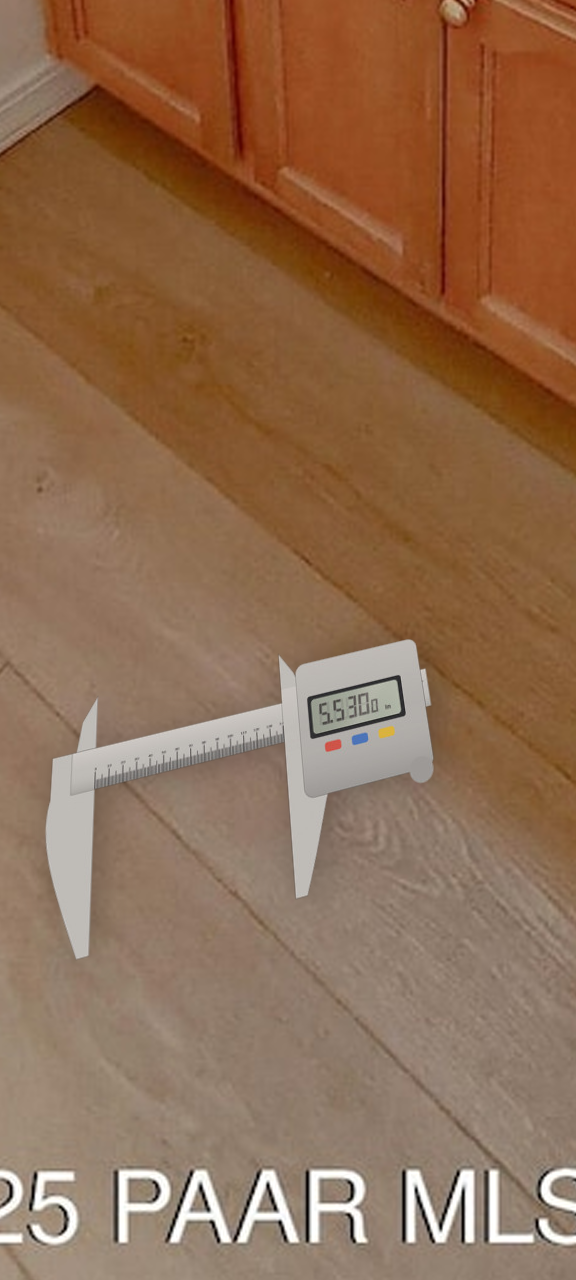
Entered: 5.5300 in
